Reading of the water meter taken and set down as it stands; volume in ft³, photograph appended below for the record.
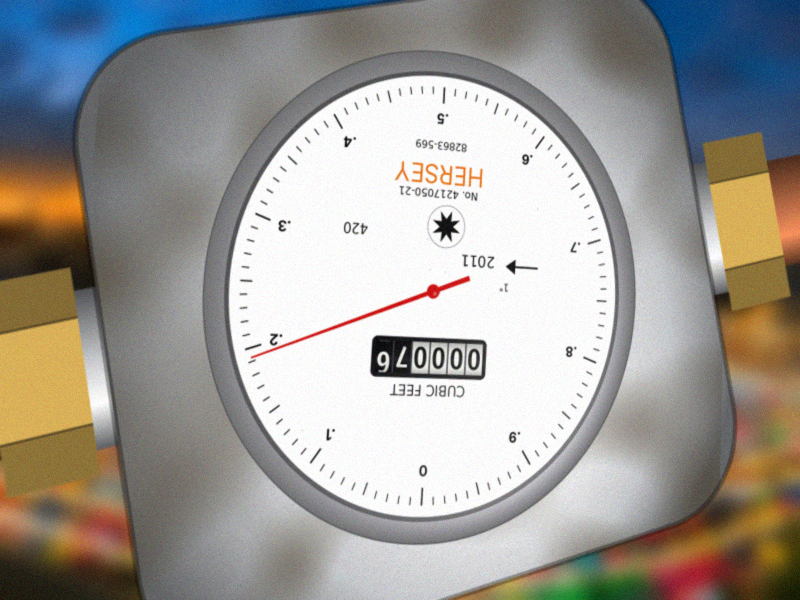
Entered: 76.19 ft³
